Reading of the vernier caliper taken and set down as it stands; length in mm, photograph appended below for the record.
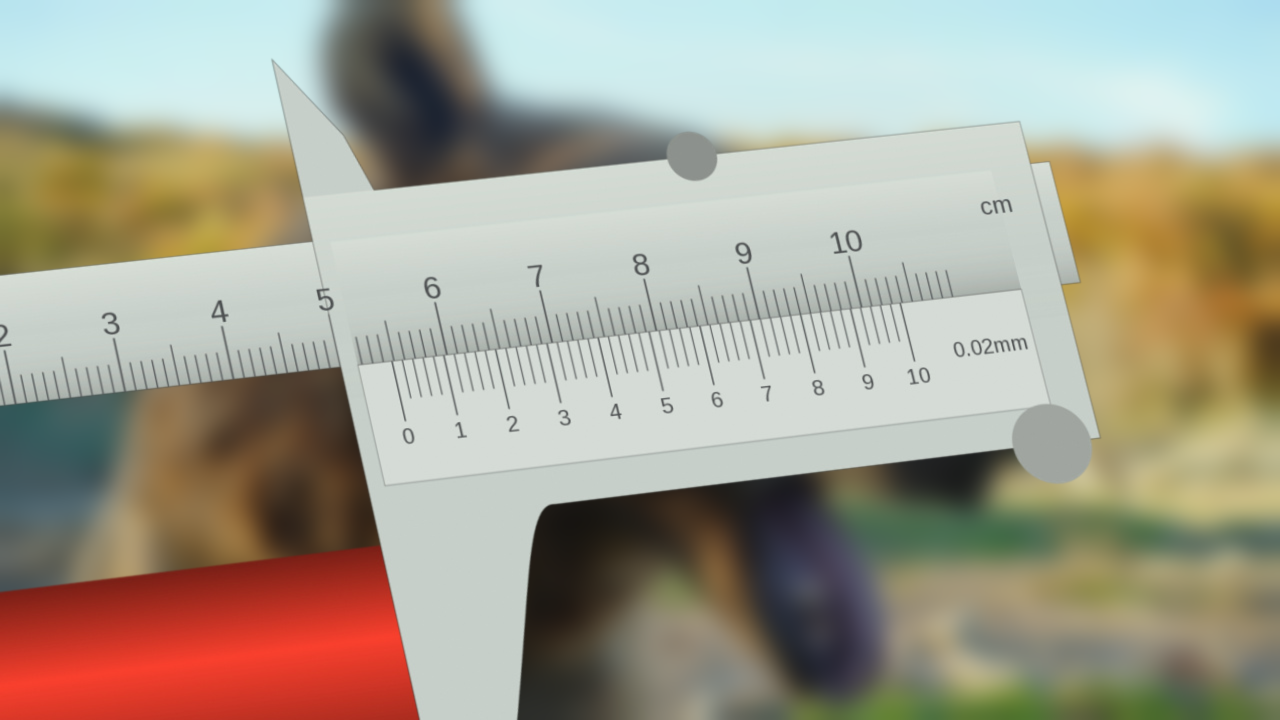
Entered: 54.8 mm
